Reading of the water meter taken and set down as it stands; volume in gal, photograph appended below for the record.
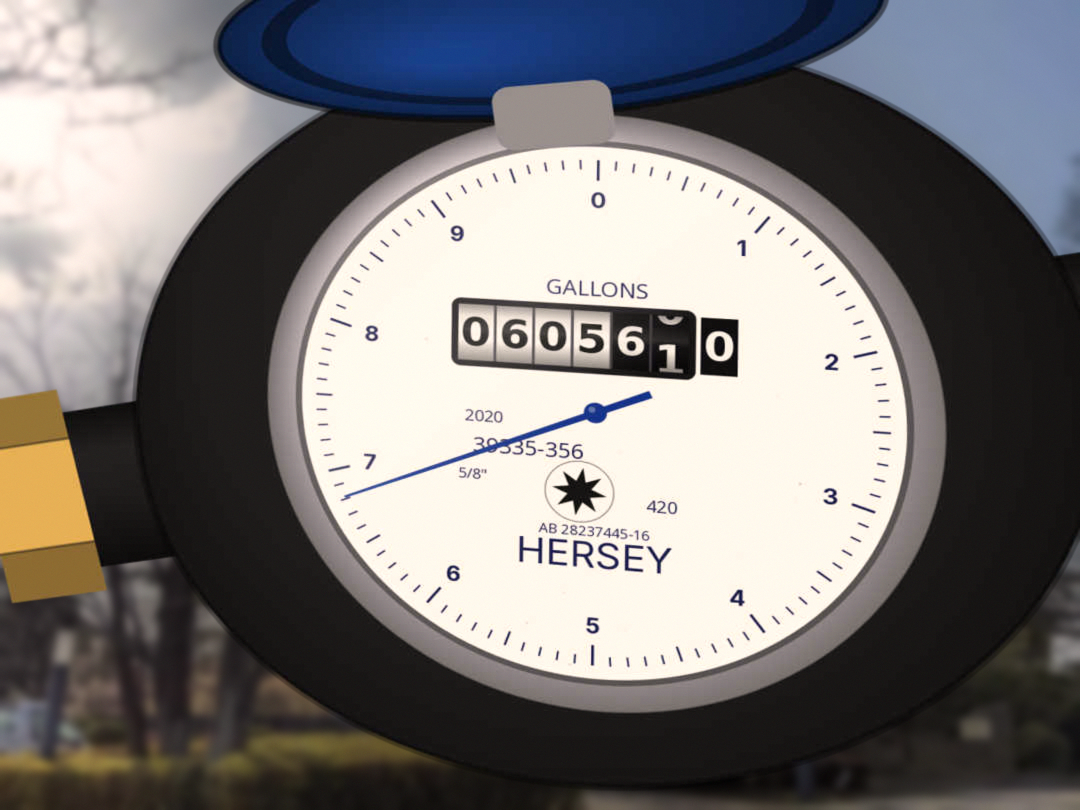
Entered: 605606.8 gal
